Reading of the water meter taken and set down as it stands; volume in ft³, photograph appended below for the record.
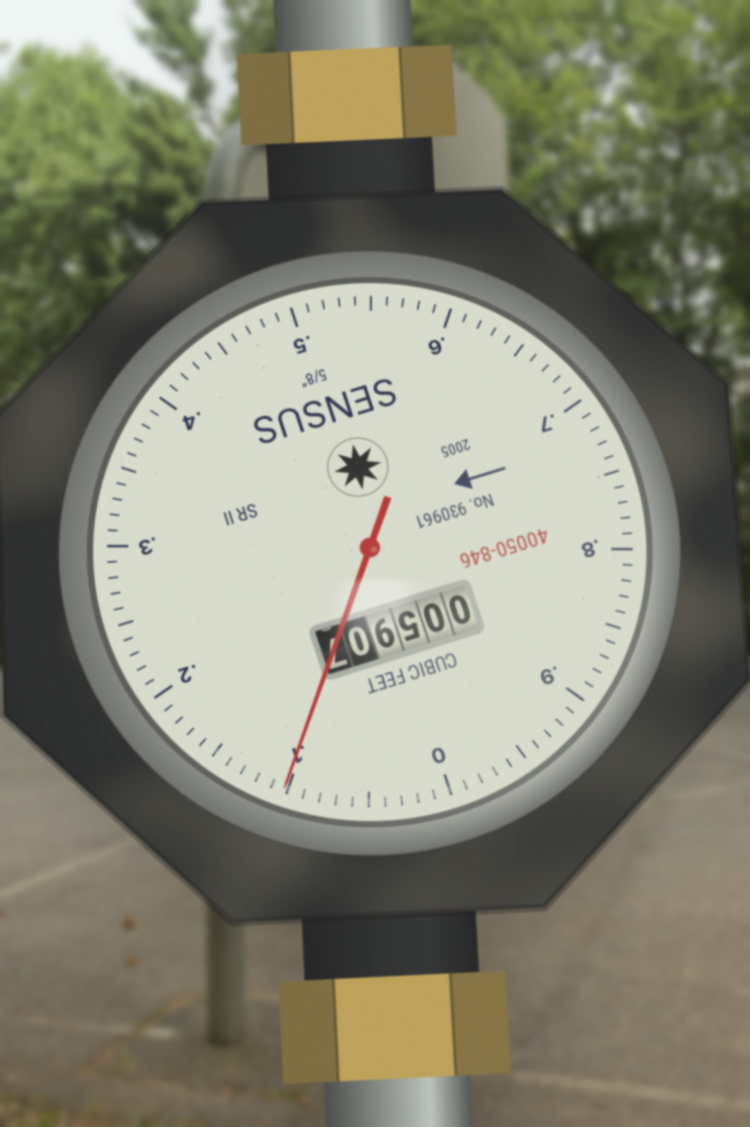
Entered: 5907.10 ft³
